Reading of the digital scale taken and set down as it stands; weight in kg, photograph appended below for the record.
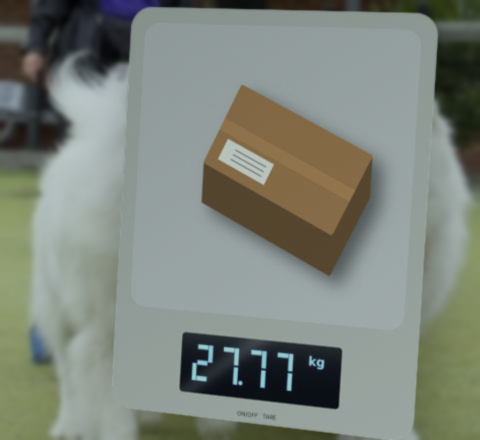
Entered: 27.77 kg
